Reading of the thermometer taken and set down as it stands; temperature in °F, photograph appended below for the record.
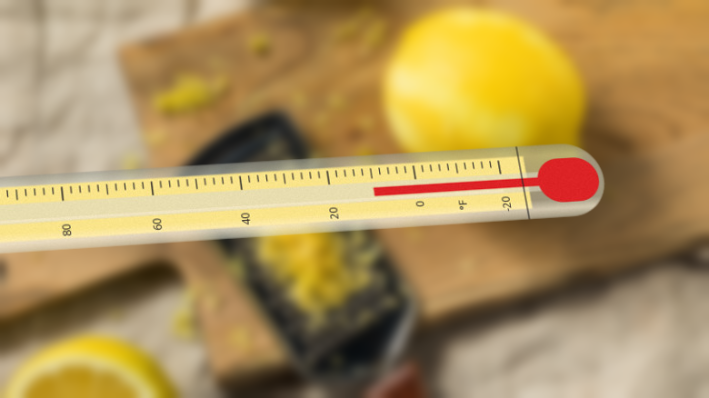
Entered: 10 °F
